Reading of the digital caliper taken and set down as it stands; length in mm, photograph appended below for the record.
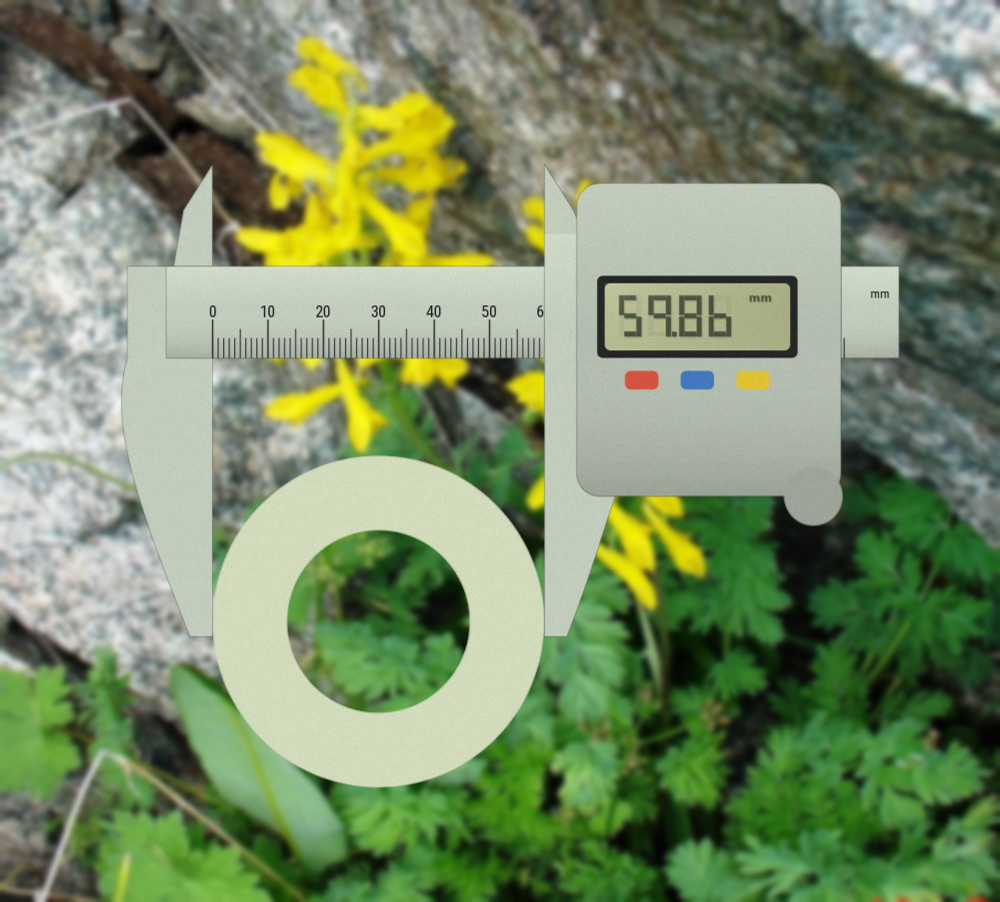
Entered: 59.86 mm
